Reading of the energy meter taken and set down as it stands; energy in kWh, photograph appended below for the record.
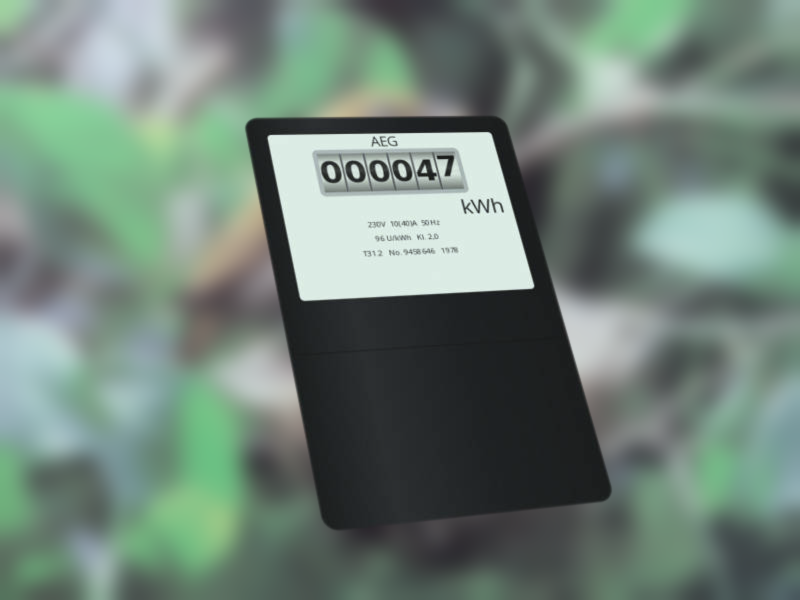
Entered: 47 kWh
